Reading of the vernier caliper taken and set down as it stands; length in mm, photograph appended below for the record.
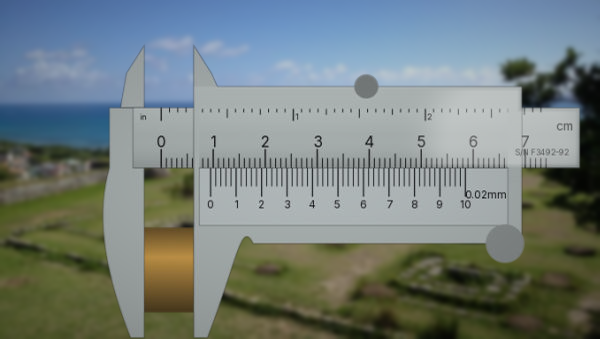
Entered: 9.5 mm
